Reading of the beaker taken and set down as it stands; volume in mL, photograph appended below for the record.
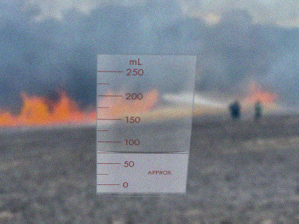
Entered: 75 mL
